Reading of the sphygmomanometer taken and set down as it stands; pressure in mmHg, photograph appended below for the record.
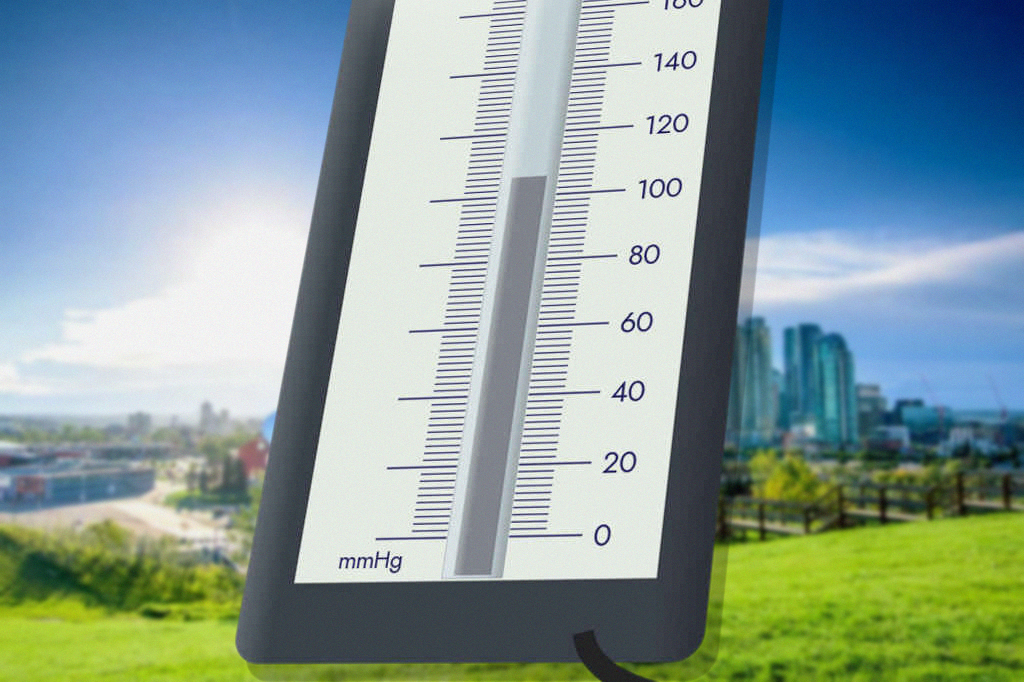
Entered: 106 mmHg
